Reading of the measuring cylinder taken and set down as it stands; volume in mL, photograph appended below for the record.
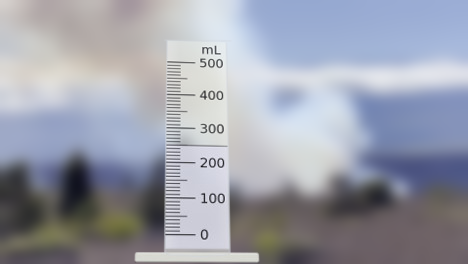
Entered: 250 mL
